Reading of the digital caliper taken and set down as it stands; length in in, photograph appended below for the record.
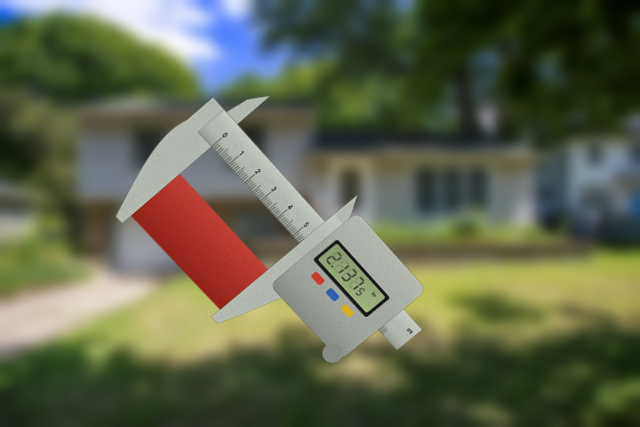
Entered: 2.1375 in
